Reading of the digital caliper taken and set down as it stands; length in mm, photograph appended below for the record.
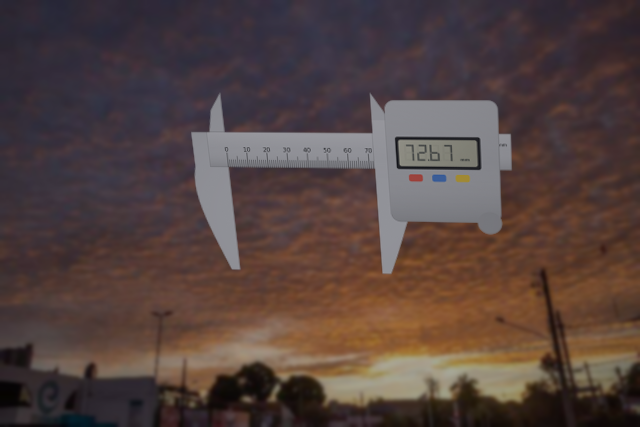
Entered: 72.67 mm
